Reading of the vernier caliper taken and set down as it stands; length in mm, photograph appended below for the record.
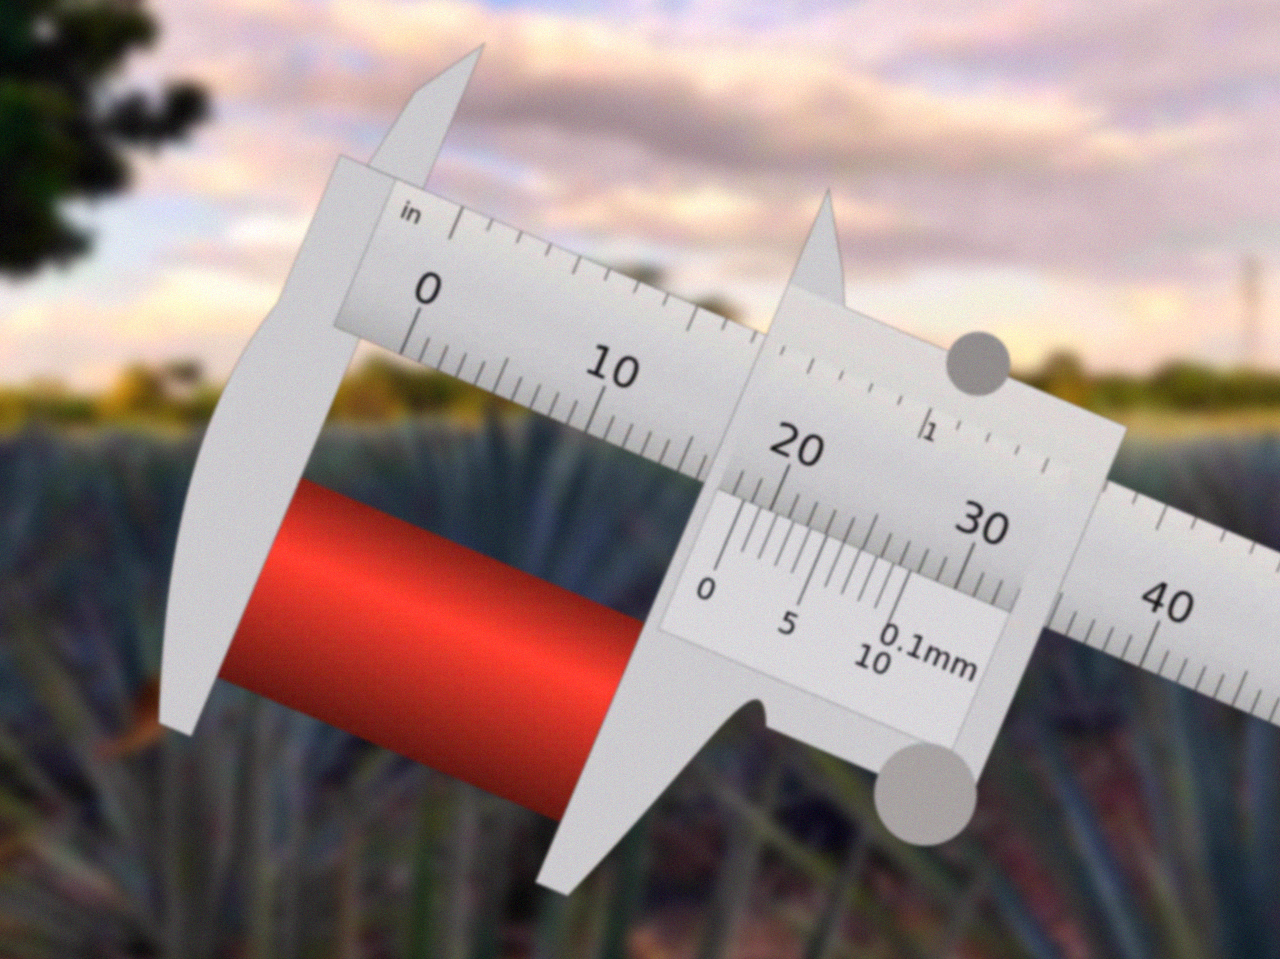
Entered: 18.6 mm
